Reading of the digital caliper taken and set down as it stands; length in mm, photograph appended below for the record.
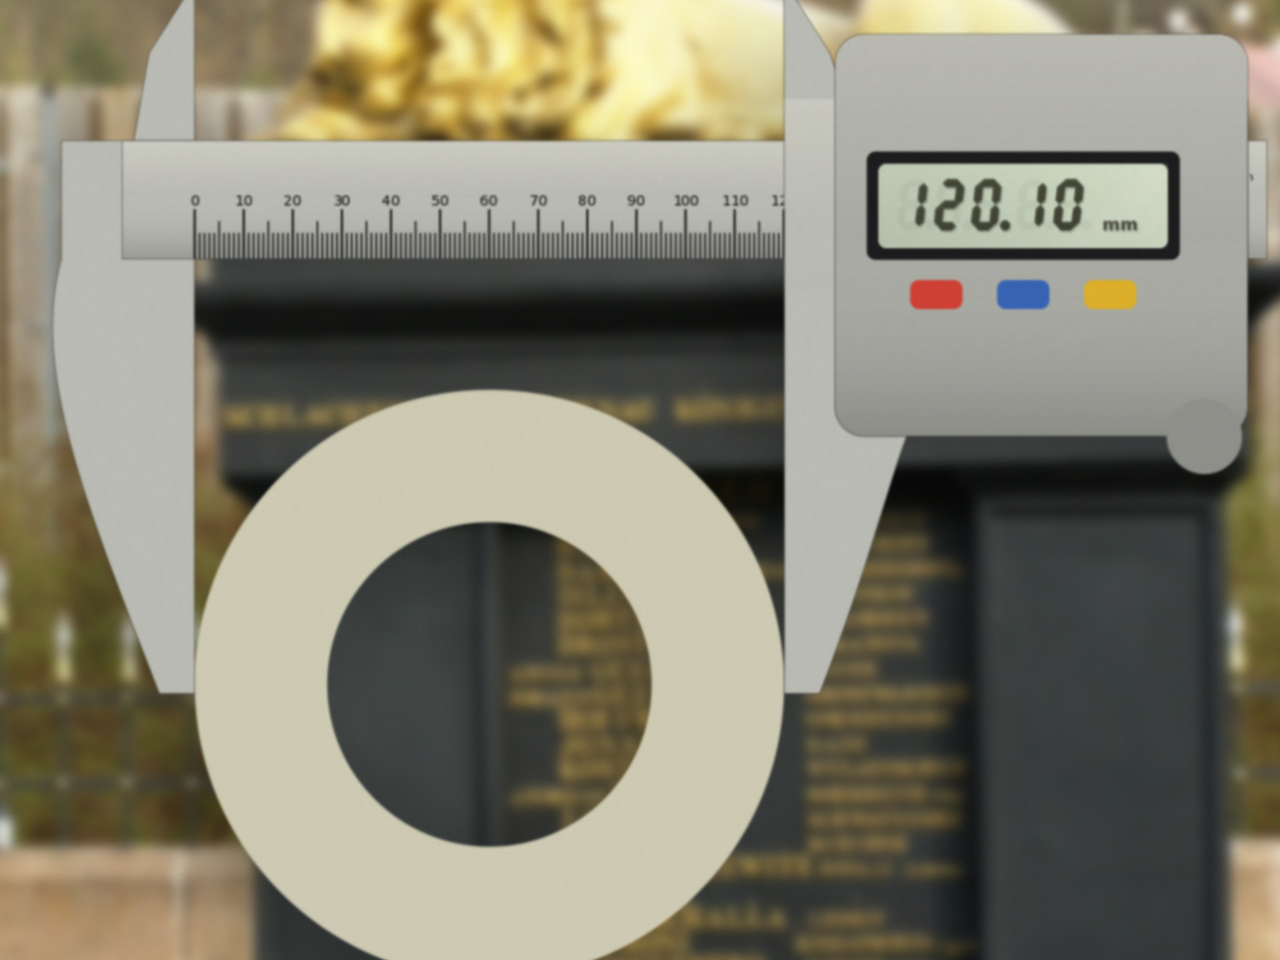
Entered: 120.10 mm
